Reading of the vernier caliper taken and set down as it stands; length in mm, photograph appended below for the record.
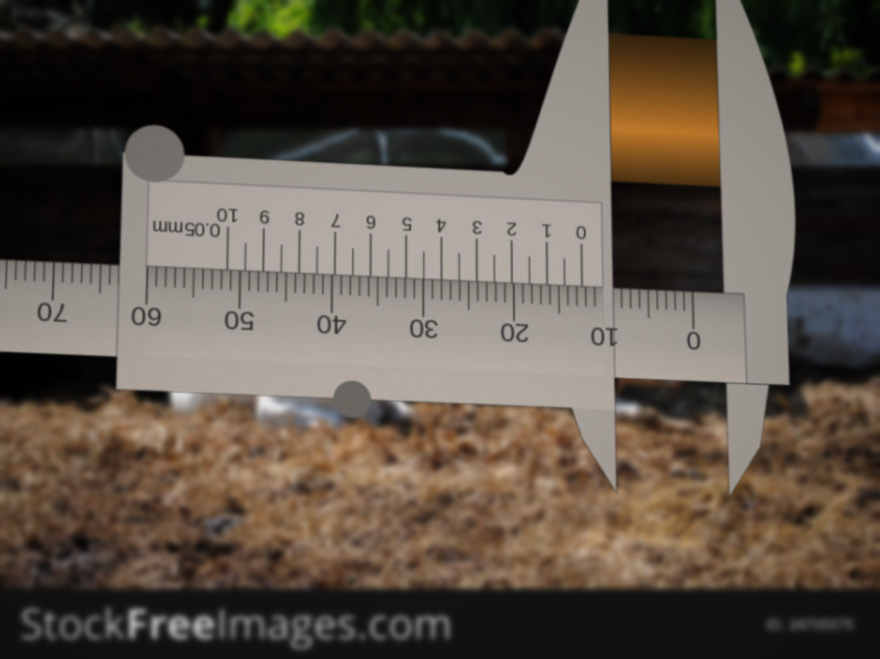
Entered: 12.4 mm
